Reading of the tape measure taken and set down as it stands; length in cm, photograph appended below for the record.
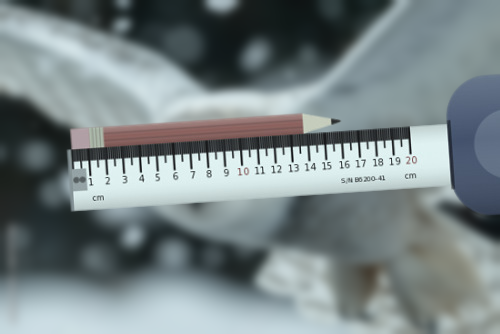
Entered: 16 cm
